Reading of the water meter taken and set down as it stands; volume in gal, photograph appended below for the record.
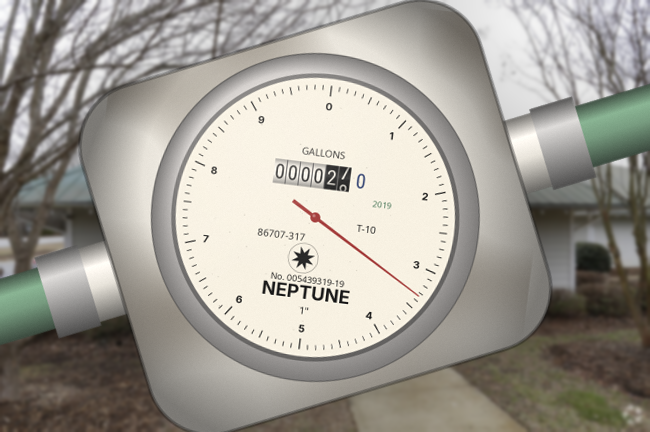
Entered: 273.3 gal
